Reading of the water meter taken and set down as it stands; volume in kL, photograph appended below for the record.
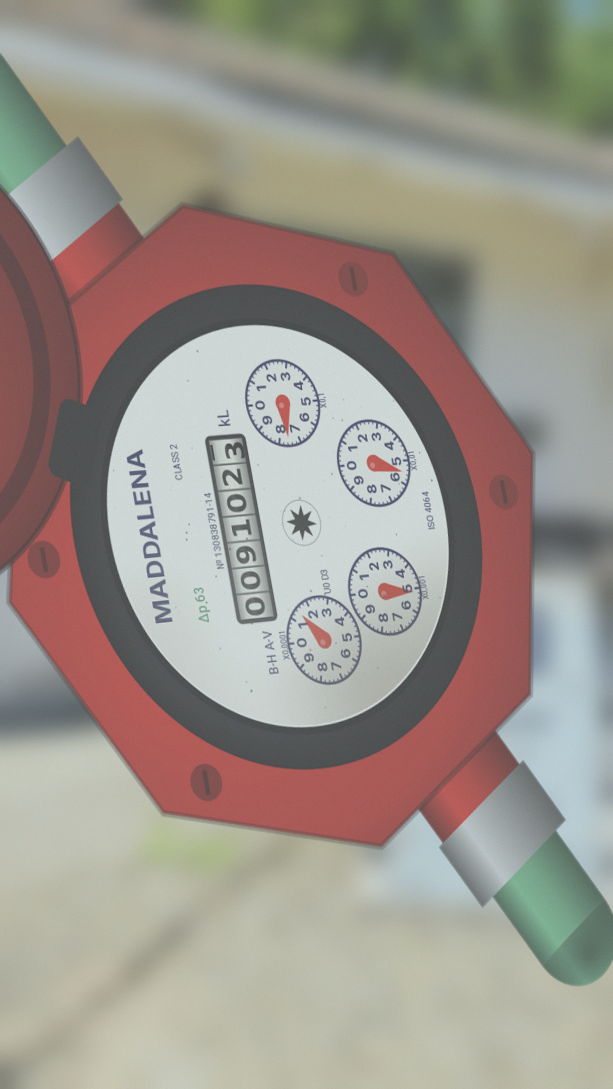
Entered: 91022.7551 kL
